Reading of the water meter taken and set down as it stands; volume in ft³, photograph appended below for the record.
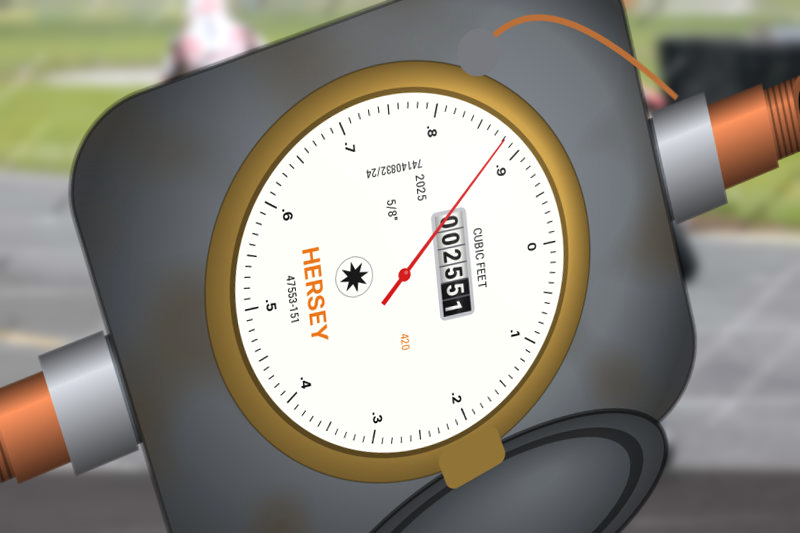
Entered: 2550.88 ft³
